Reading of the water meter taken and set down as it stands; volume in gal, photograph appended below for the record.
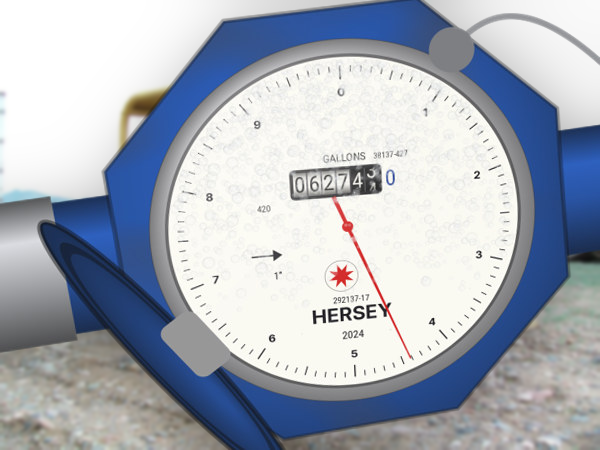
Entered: 627434.4 gal
